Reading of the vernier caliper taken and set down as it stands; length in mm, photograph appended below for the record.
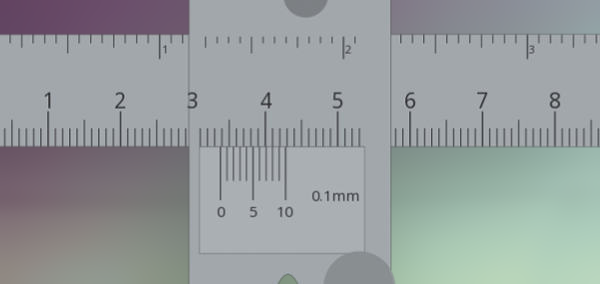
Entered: 33.8 mm
